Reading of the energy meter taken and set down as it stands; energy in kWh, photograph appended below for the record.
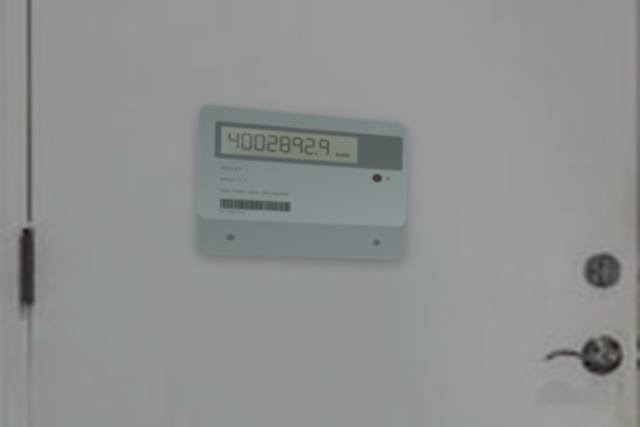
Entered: 4002892.9 kWh
